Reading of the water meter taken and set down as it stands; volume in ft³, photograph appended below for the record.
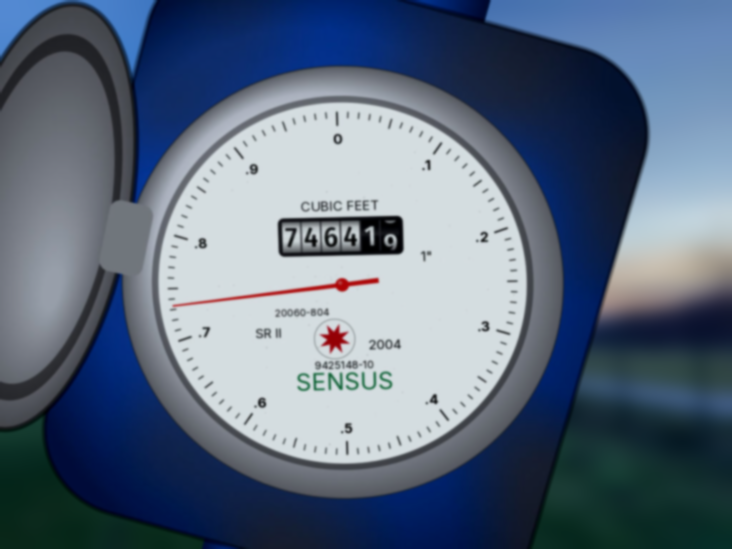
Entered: 746418.73 ft³
